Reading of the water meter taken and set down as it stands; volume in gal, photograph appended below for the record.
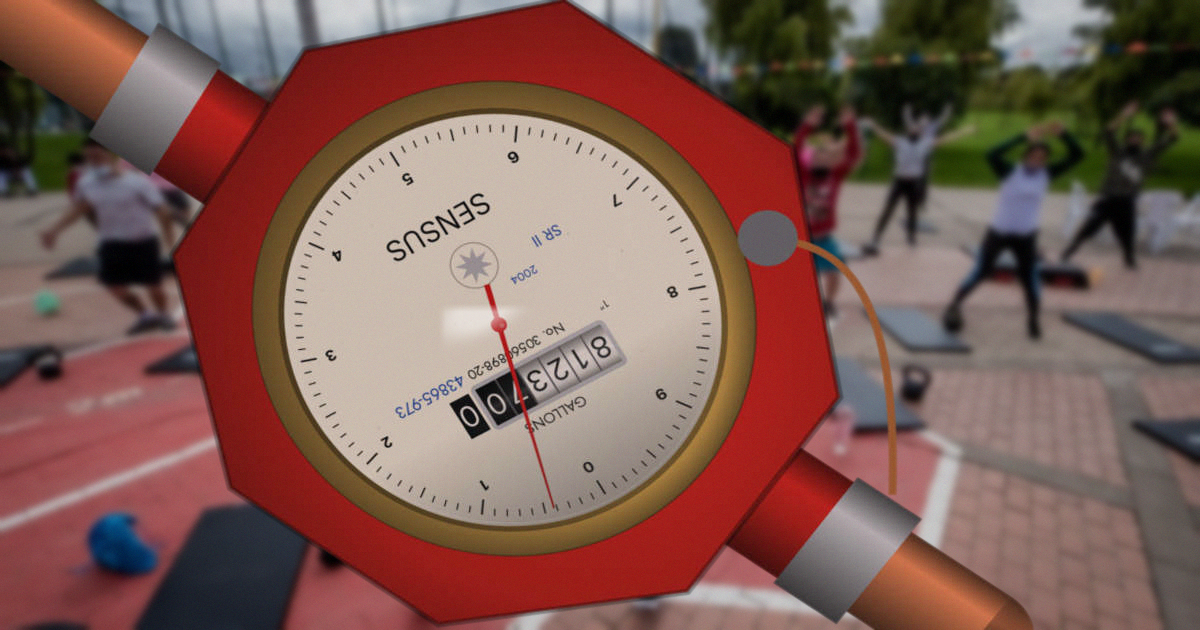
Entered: 8123700.4 gal
